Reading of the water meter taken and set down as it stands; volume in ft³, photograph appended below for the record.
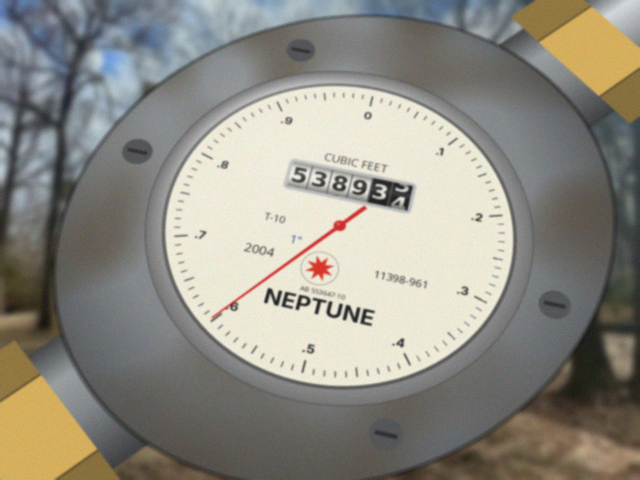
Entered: 538933.60 ft³
